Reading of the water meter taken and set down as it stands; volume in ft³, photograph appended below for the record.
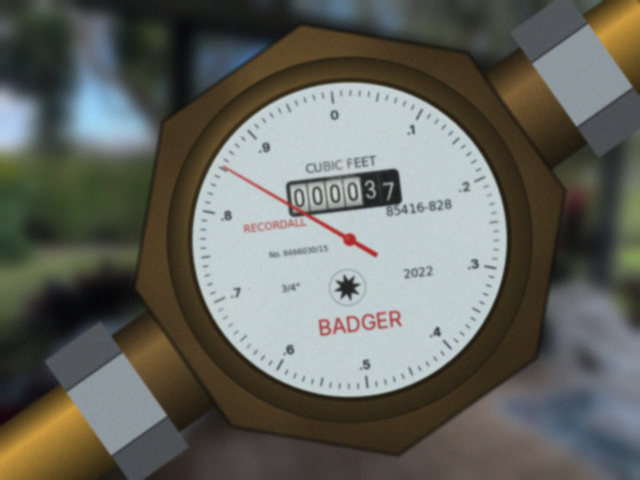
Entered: 36.85 ft³
